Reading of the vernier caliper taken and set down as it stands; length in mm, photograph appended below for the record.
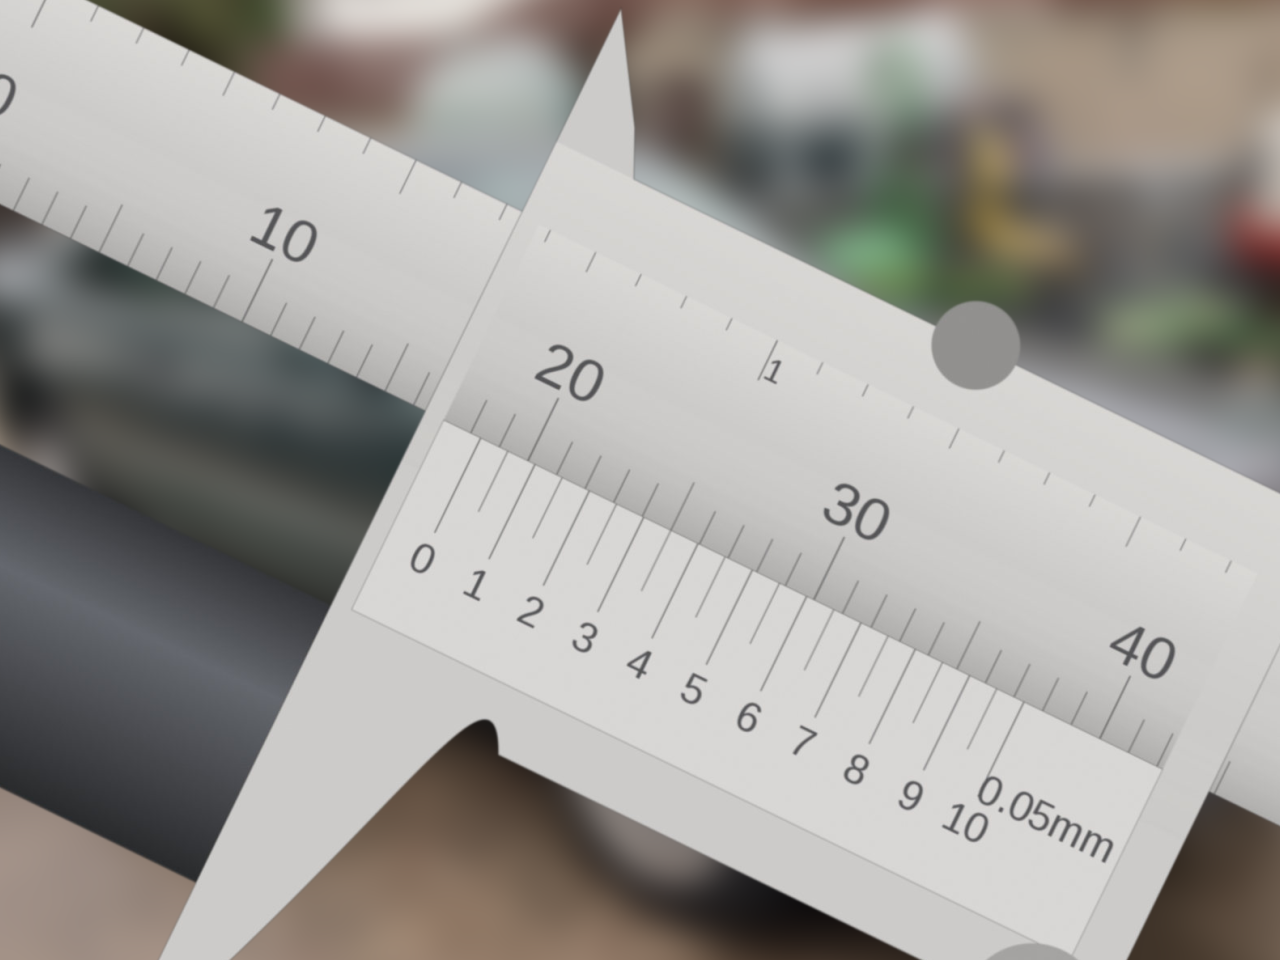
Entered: 18.35 mm
